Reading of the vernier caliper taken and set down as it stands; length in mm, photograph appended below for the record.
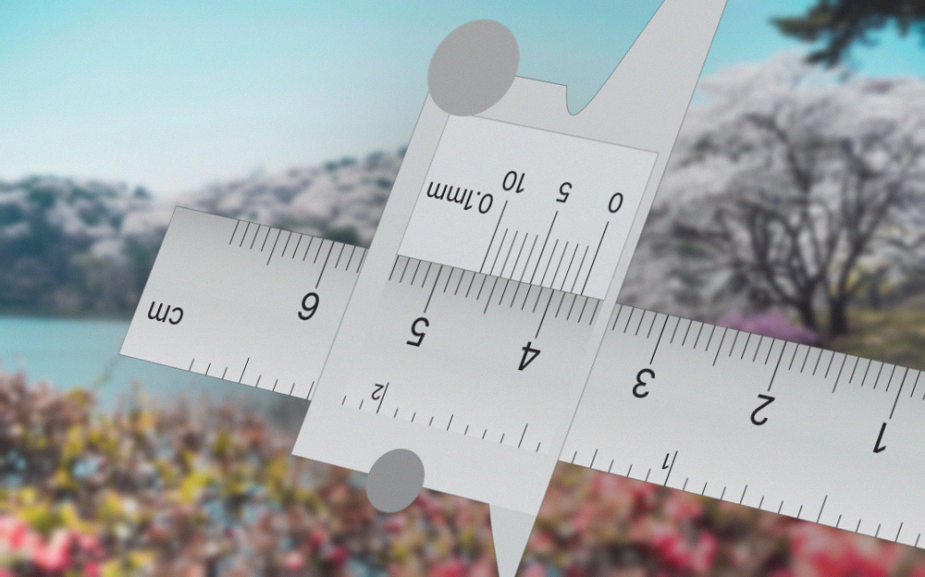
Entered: 37.6 mm
